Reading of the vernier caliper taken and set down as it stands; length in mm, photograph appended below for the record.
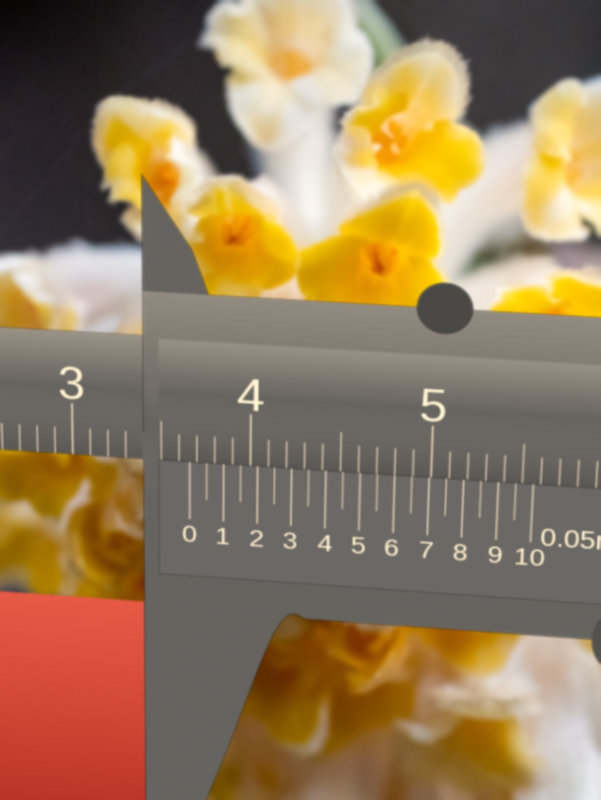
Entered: 36.6 mm
